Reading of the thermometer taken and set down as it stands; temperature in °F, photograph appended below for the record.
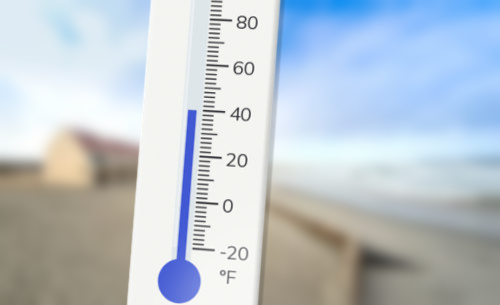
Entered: 40 °F
